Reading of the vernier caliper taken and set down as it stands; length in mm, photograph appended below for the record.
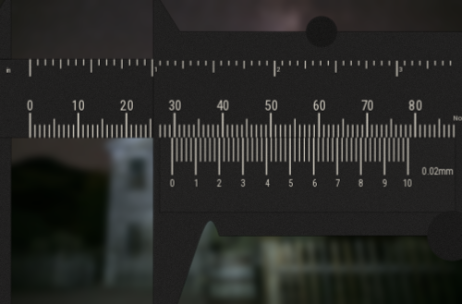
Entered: 29.5 mm
